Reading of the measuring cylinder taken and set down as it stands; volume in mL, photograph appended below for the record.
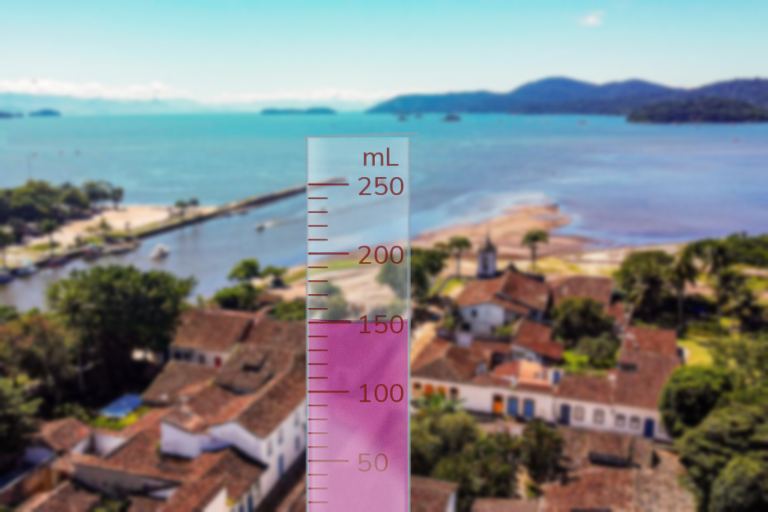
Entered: 150 mL
